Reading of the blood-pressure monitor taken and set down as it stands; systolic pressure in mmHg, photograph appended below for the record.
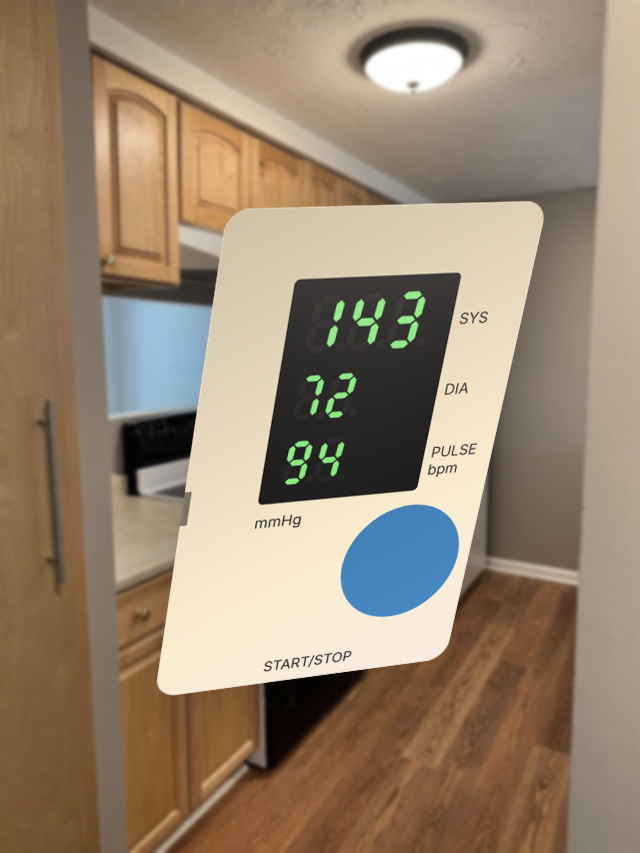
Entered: 143 mmHg
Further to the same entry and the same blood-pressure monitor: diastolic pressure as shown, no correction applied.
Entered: 72 mmHg
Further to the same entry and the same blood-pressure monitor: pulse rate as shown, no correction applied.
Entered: 94 bpm
